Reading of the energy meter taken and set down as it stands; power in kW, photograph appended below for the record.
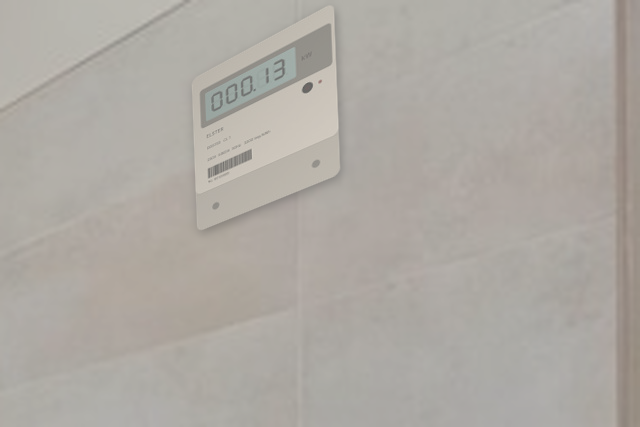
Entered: 0.13 kW
